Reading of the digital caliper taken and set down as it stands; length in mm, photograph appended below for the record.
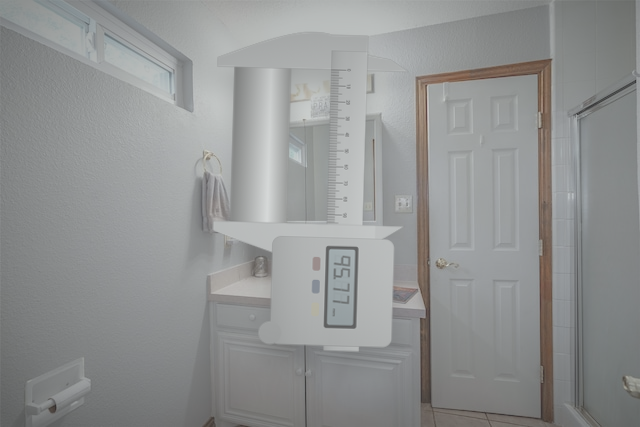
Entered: 95.77 mm
